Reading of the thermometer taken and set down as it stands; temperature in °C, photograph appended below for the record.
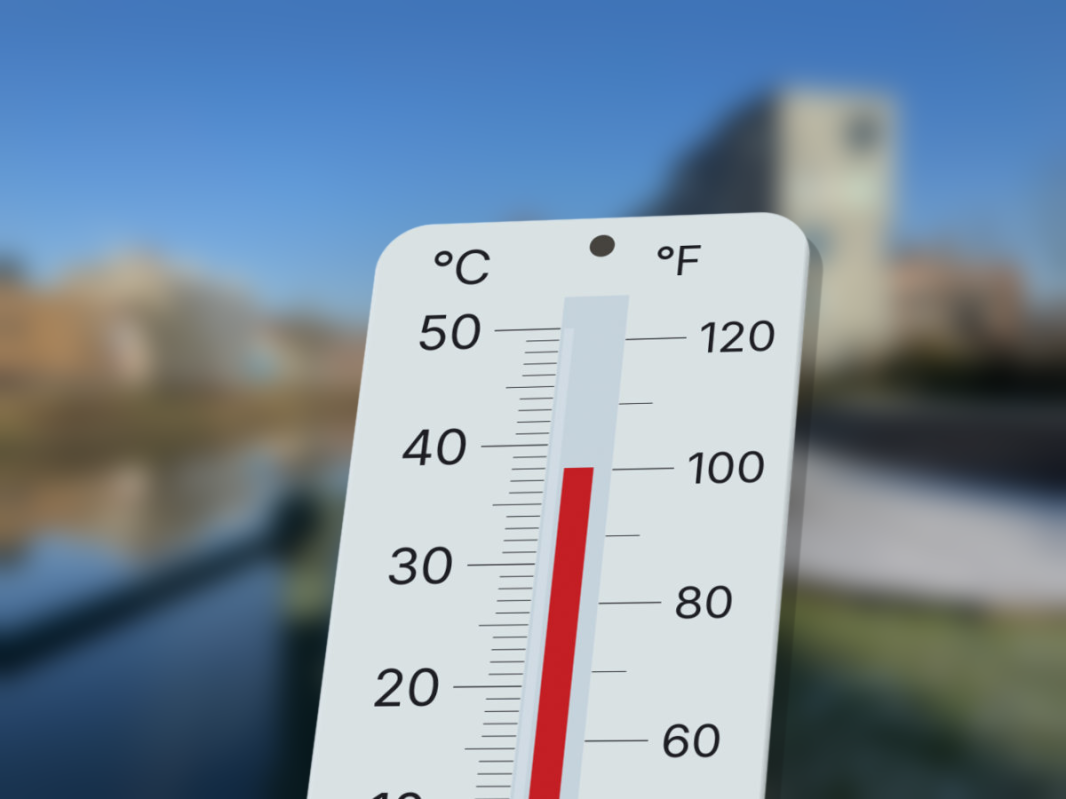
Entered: 38 °C
